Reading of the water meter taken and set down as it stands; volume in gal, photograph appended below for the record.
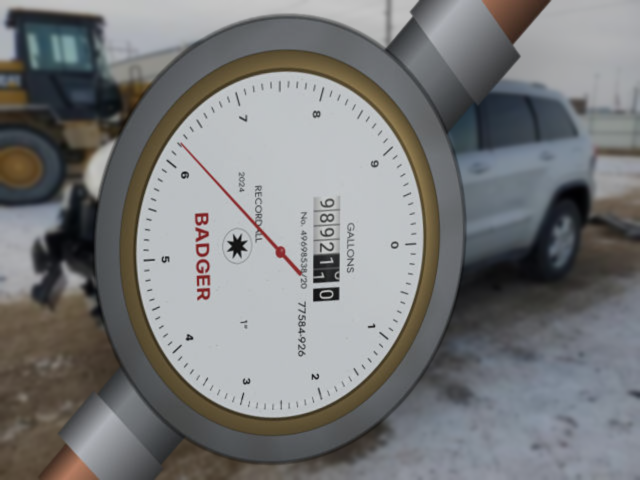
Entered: 9892106.2 gal
